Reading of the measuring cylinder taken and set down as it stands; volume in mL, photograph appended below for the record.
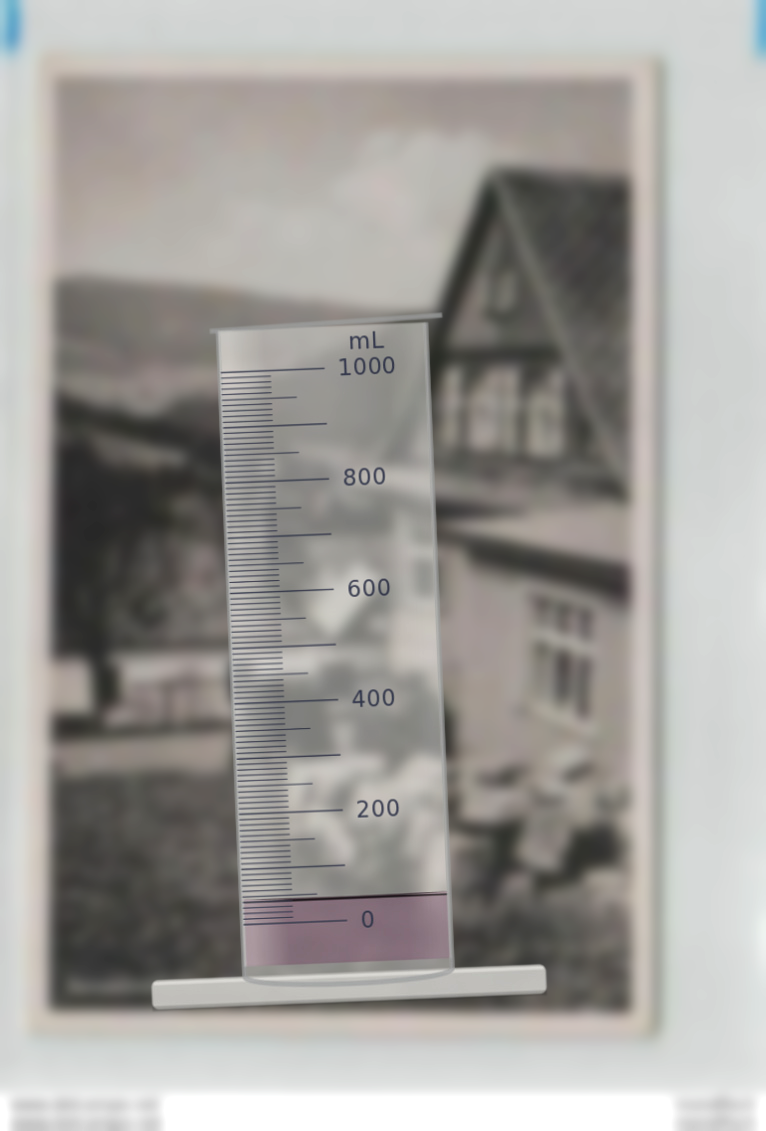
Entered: 40 mL
